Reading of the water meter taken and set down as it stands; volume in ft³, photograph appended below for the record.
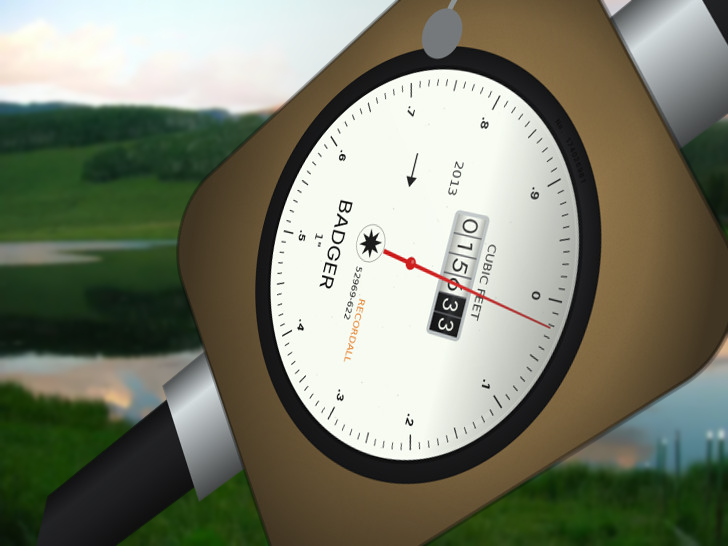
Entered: 15633.02 ft³
